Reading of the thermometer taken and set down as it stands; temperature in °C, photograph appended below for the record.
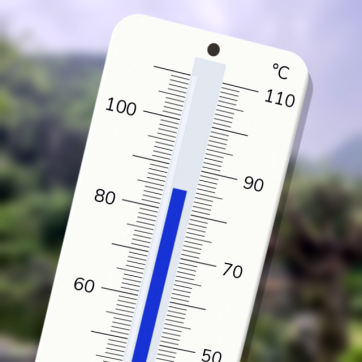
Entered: 85 °C
